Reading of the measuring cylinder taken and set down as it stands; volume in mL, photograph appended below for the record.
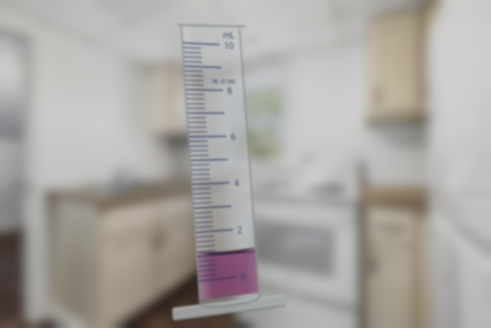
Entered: 1 mL
